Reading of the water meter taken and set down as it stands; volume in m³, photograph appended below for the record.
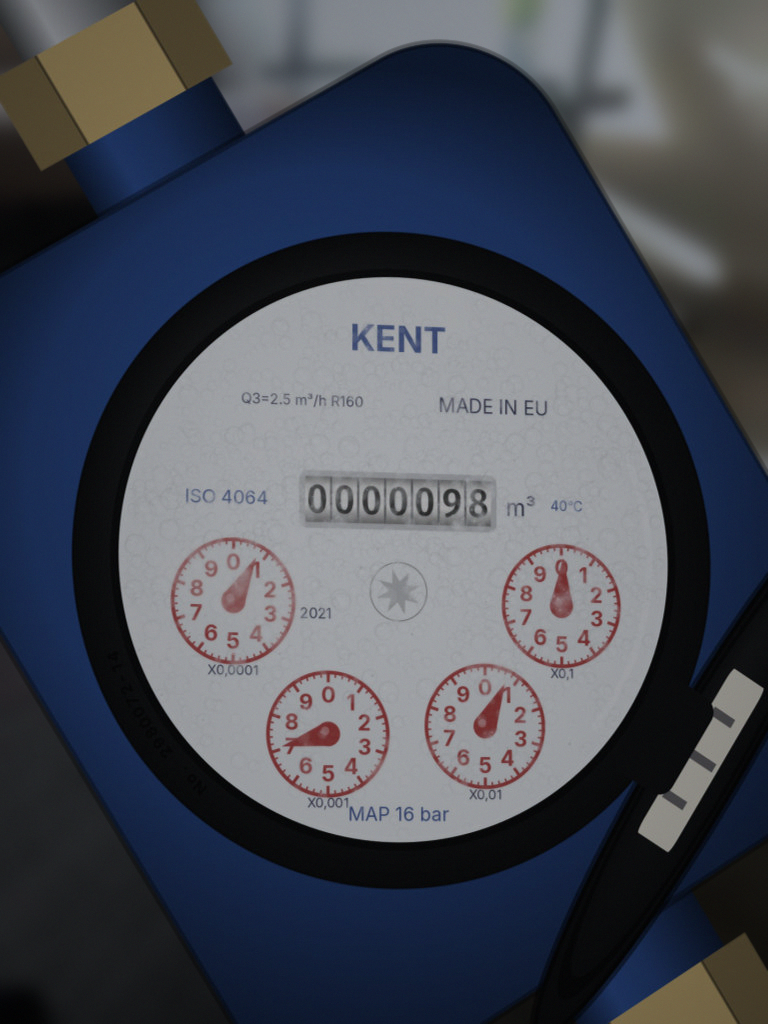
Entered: 98.0070 m³
